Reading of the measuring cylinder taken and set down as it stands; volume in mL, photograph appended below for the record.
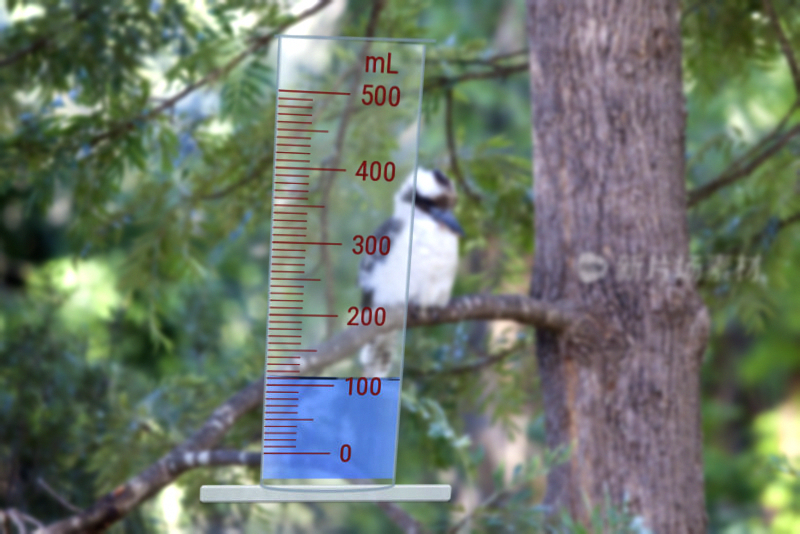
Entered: 110 mL
